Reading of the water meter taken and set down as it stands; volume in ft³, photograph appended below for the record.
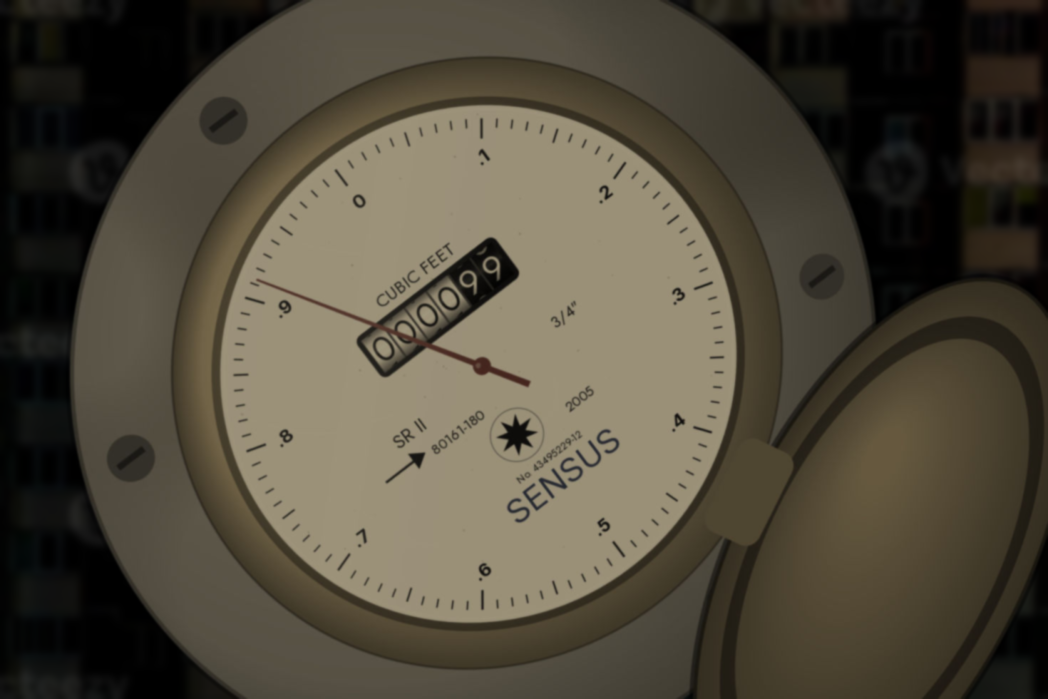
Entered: 98.91 ft³
